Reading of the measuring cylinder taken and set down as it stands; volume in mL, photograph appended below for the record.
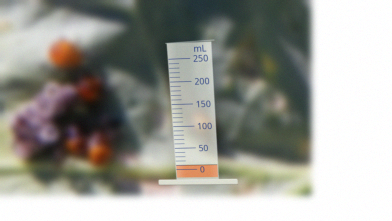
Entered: 10 mL
